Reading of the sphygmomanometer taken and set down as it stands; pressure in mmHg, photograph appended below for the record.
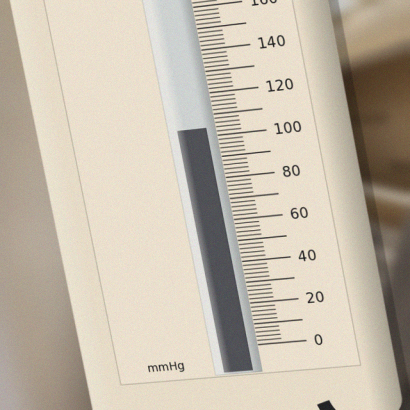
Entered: 104 mmHg
